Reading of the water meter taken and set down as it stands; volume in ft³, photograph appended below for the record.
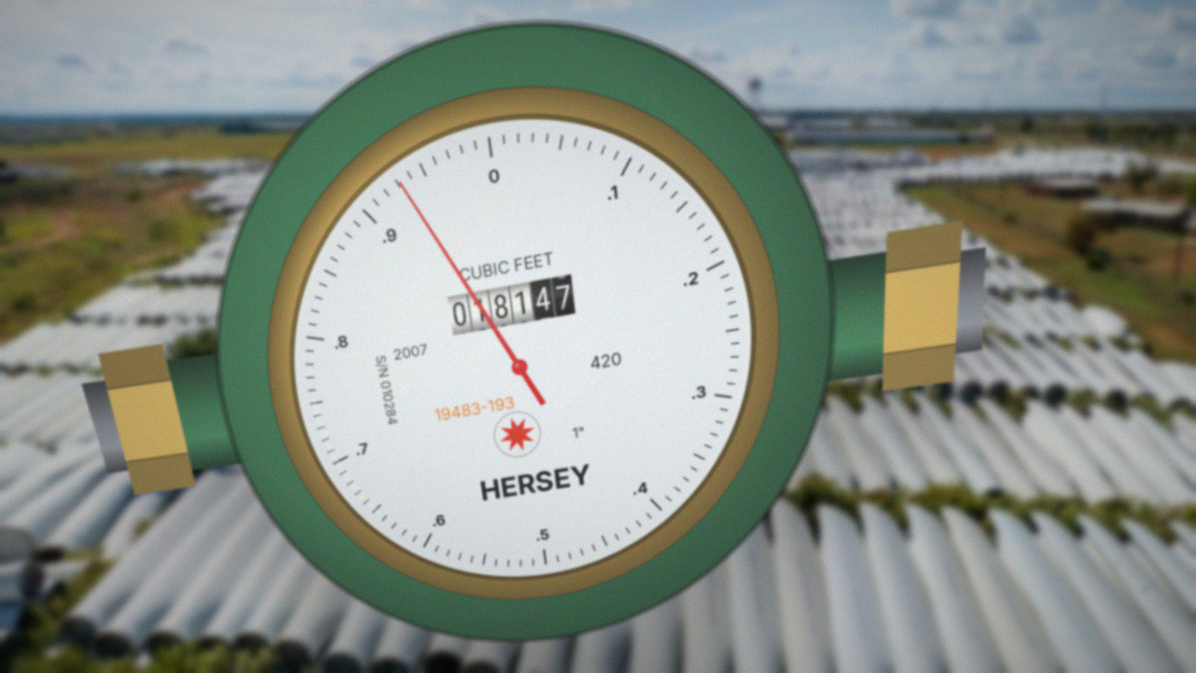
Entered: 18146.93 ft³
